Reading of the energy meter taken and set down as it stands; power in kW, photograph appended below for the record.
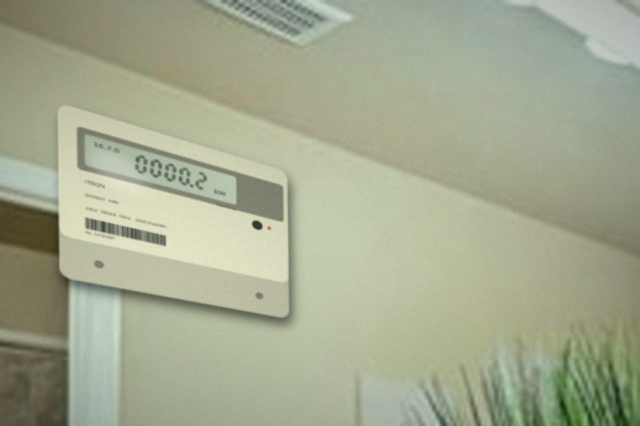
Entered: 0.2 kW
